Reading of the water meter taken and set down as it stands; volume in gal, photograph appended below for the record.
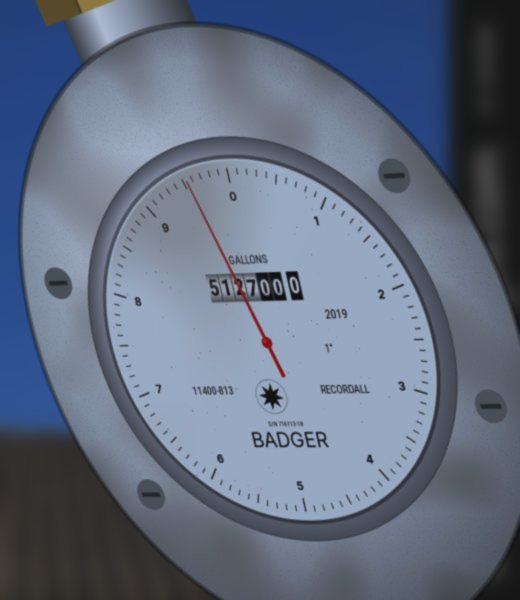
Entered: 5126999.5 gal
